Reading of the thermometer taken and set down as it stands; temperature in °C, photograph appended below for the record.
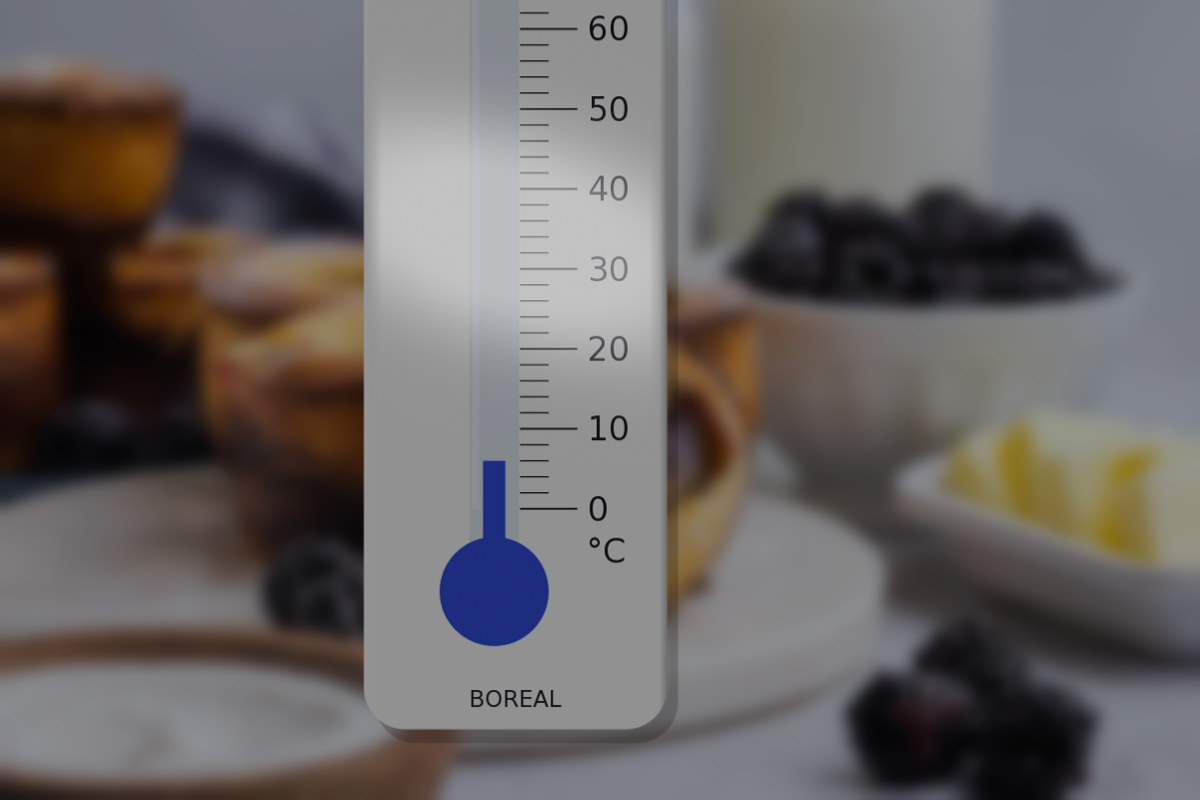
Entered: 6 °C
